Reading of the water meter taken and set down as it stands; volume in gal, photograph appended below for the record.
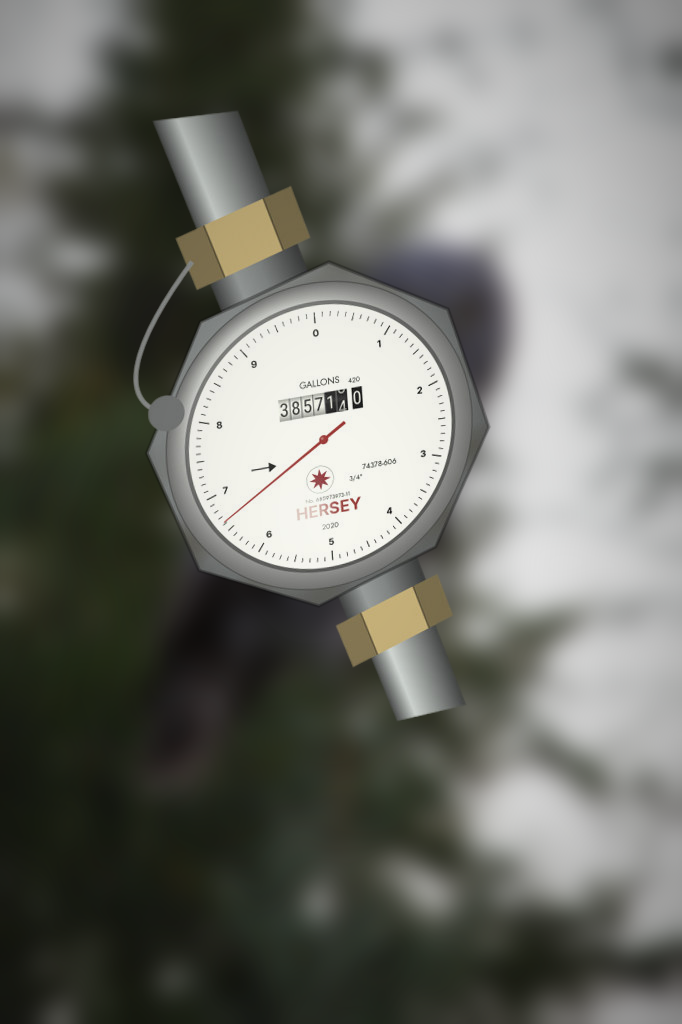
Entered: 3857136.6 gal
